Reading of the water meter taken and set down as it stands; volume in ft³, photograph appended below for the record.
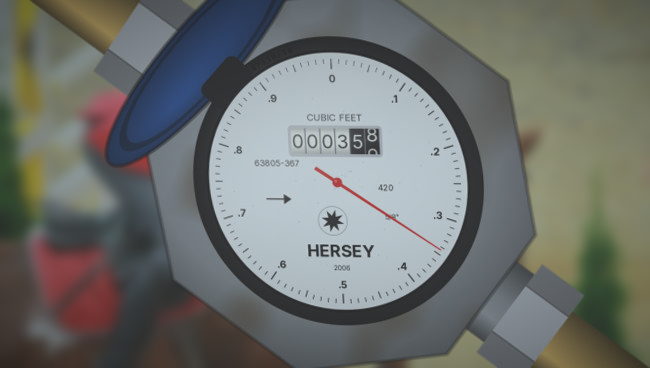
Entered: 358.34 ft³
